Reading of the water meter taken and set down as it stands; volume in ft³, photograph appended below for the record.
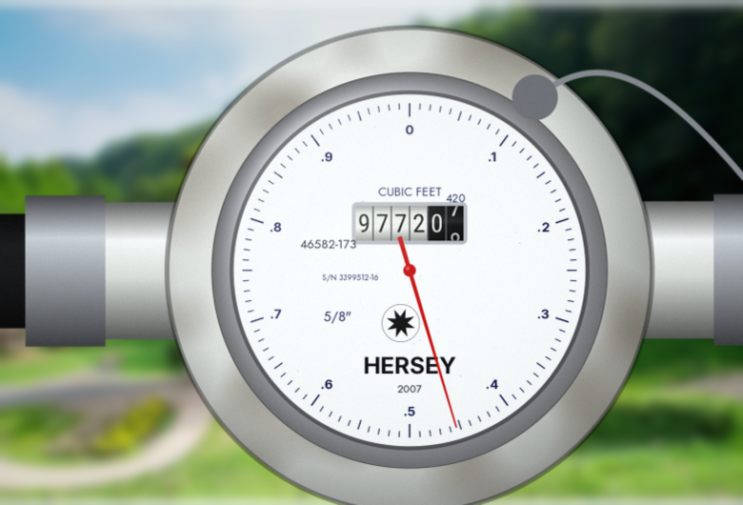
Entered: 977207.45 ft³
